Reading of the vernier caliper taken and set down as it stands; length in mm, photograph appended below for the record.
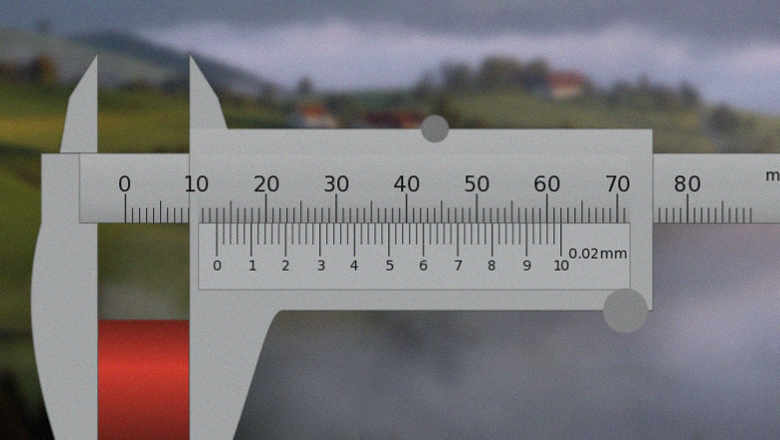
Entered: 13.0 mm
